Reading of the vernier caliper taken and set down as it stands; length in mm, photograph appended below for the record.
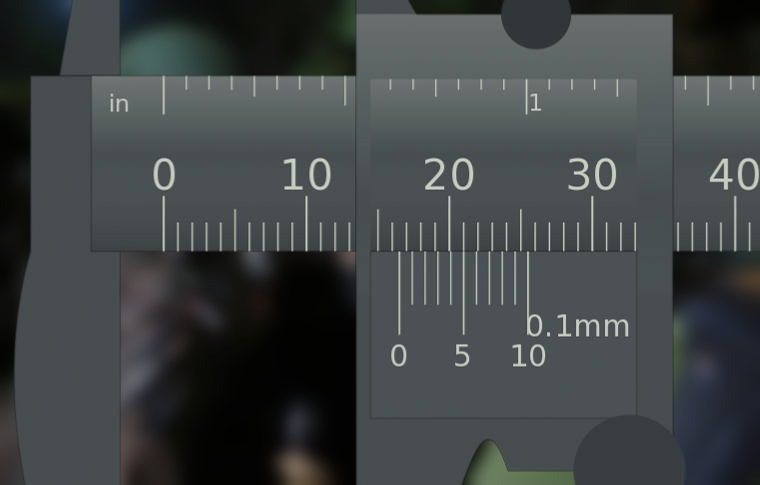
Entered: 16.5 mm
